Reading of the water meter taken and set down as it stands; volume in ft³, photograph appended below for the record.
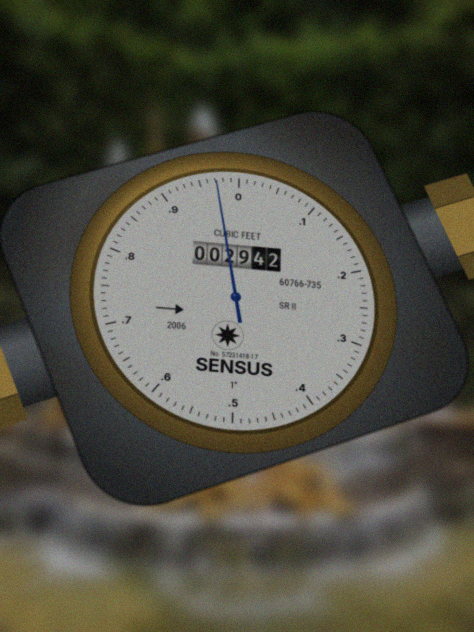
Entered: 2941.97 ft³
